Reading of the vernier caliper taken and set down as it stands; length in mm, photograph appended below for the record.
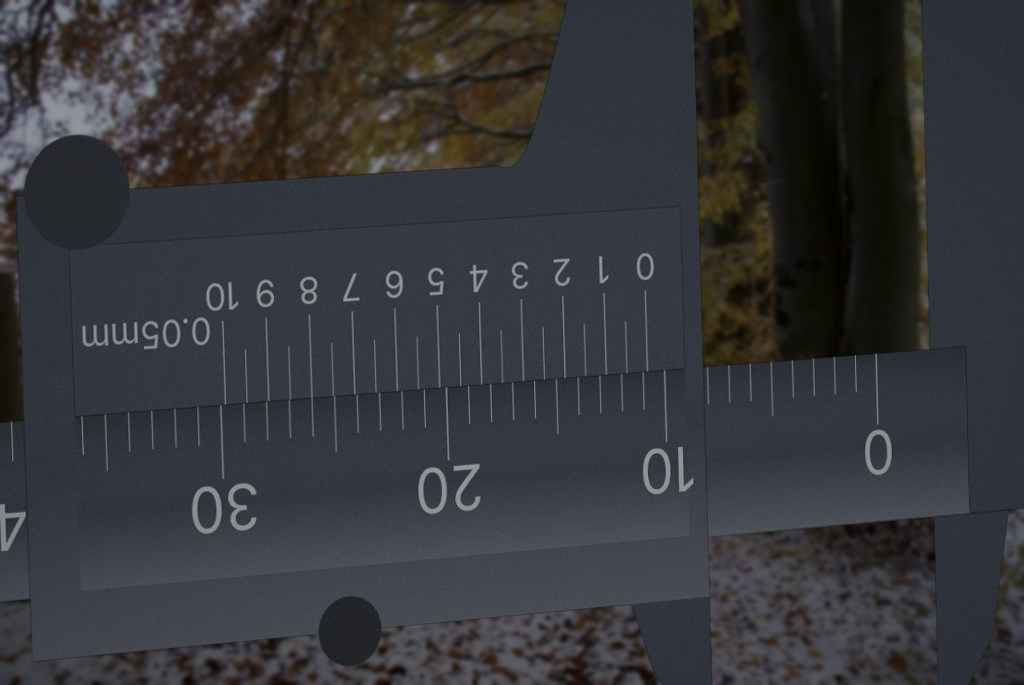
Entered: 10.8 mm
